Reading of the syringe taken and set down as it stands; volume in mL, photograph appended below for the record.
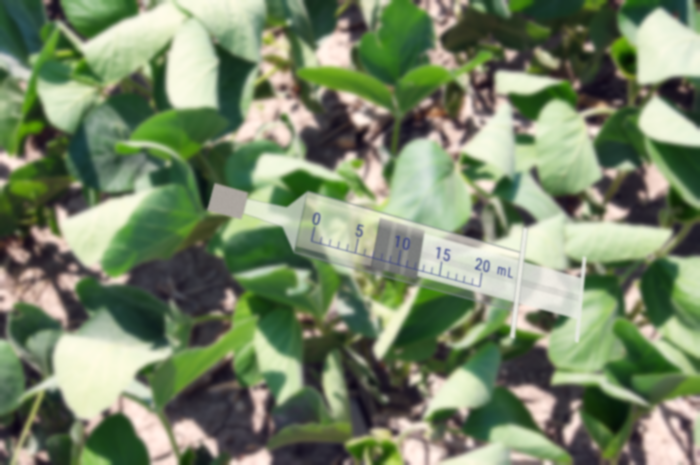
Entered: 7 mL
